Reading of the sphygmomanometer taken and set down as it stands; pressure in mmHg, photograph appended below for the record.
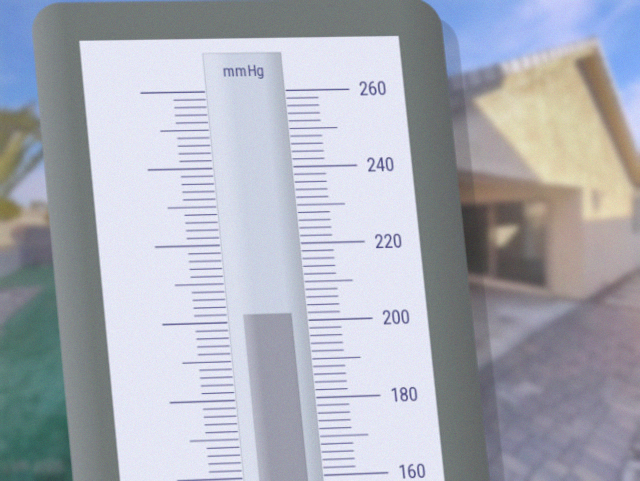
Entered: 202 mmHg
